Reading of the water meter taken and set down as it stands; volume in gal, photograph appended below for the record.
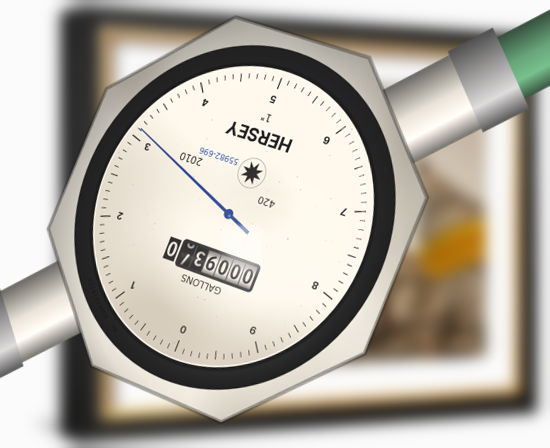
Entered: 9373.1 gal
